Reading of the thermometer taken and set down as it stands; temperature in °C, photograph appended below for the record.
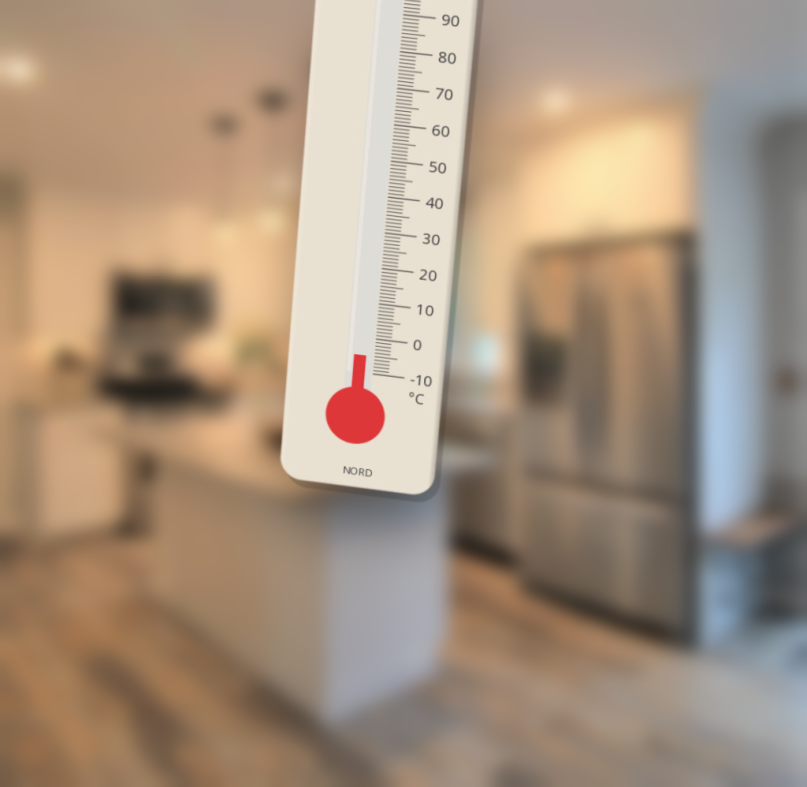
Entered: -5 °C
